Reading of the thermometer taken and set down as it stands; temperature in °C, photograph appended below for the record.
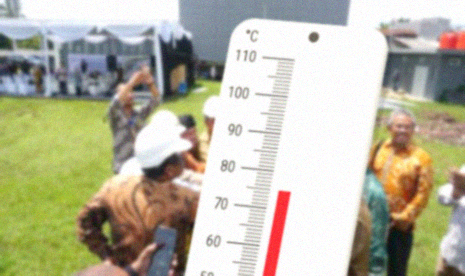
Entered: 75 °C
